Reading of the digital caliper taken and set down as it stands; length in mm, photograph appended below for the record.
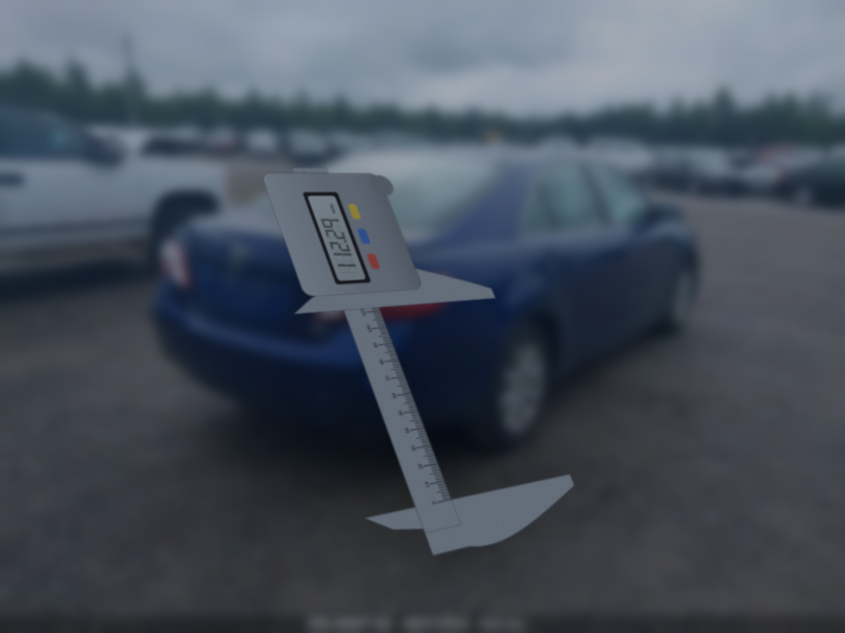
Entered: 112.29 mm
